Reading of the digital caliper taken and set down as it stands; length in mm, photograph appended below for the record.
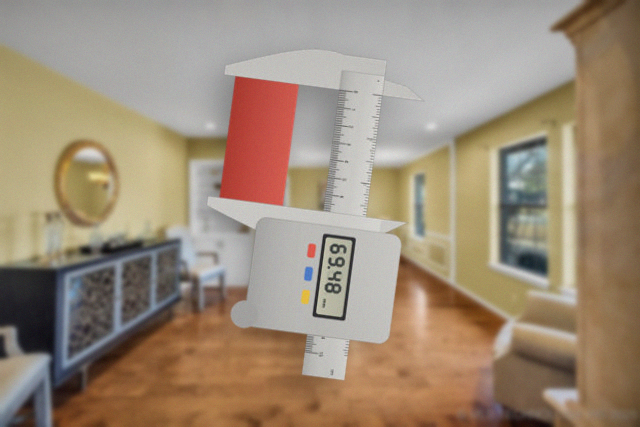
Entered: 69.48 mm
